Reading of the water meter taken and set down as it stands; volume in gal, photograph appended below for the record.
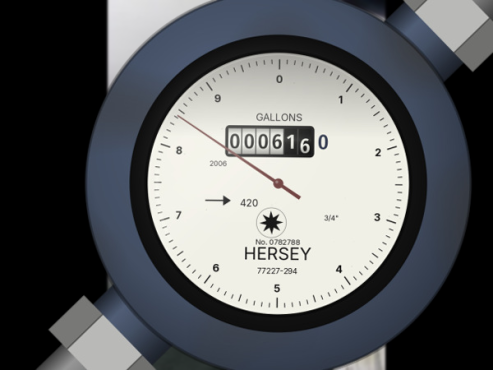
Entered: 6158.4 gal
